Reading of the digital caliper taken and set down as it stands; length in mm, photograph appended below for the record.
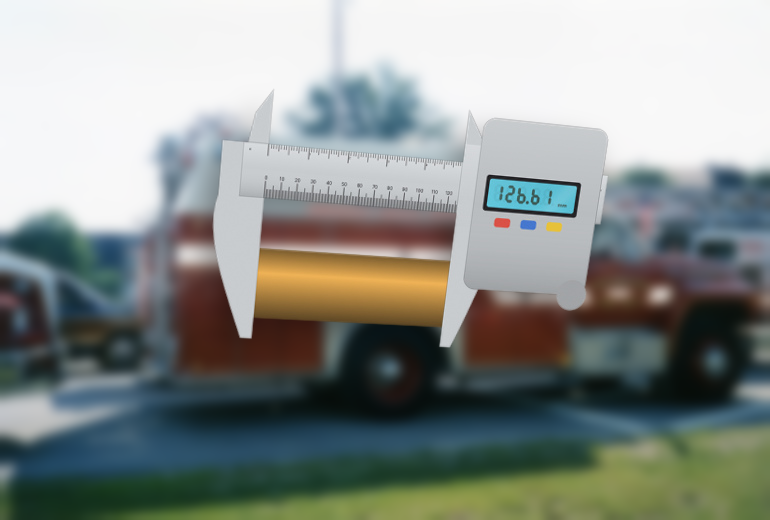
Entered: 126.61 mm
